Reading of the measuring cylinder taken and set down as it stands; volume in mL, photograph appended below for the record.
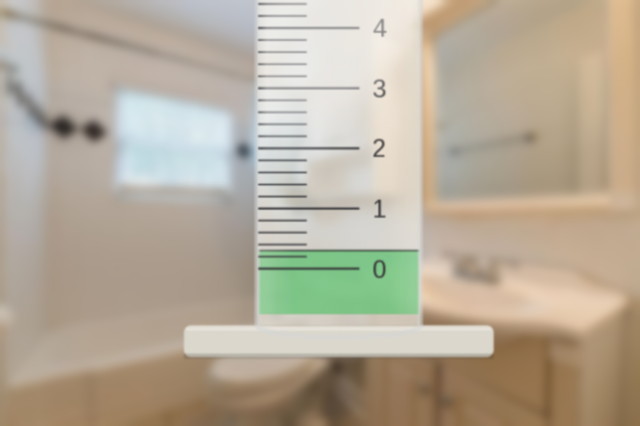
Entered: 0.3 mL
